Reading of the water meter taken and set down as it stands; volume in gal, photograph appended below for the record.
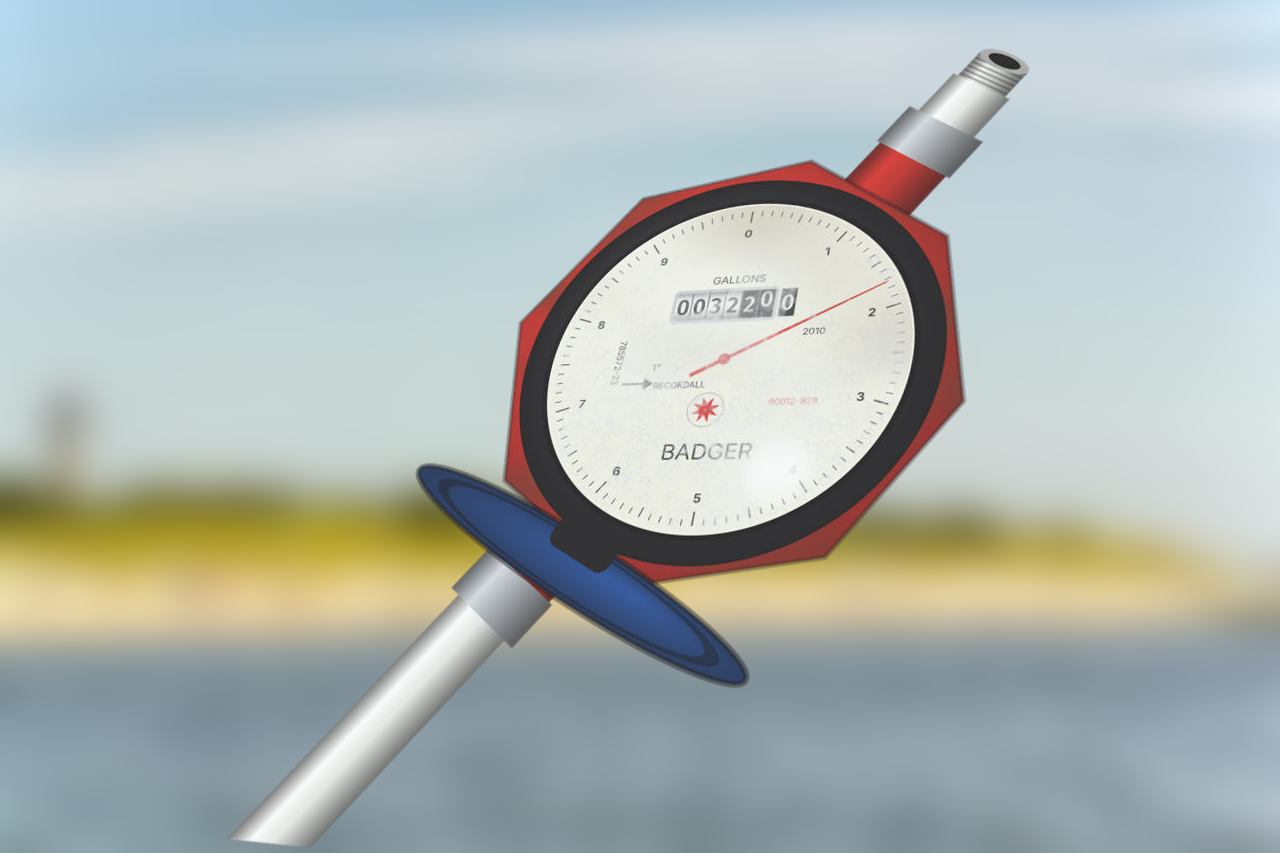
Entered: 32201.7 gal
